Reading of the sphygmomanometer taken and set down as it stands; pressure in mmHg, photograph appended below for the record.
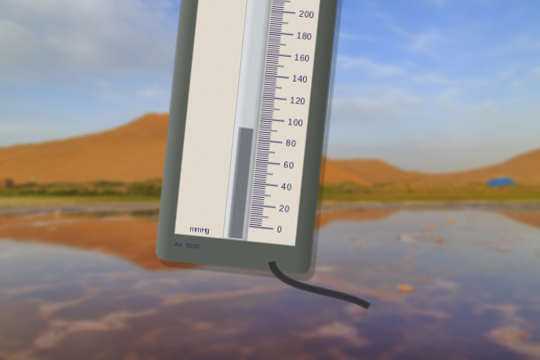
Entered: 90 mmHg
